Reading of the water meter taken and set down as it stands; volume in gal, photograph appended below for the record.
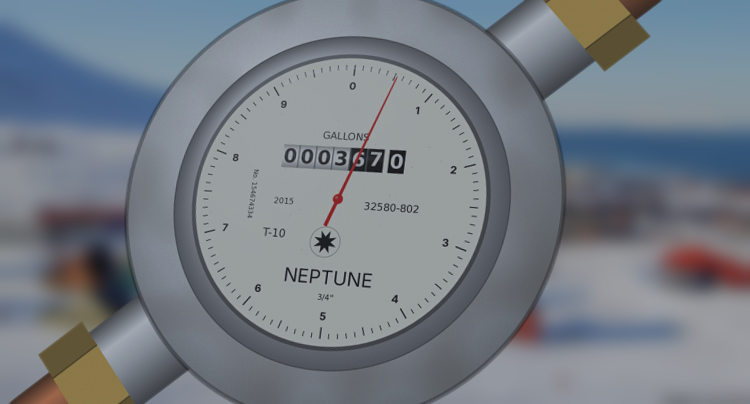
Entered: 3670.5 gal
